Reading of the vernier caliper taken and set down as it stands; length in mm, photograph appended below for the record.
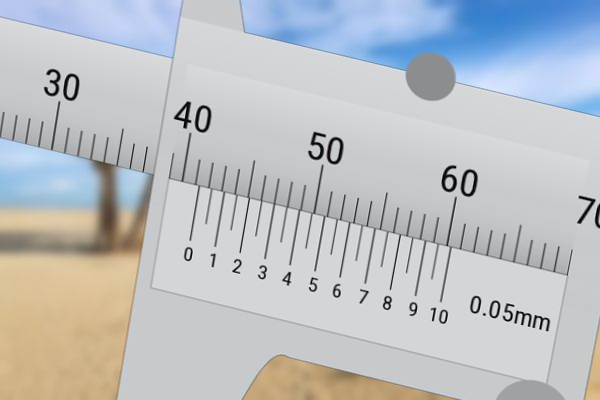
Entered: 41.3 mm
